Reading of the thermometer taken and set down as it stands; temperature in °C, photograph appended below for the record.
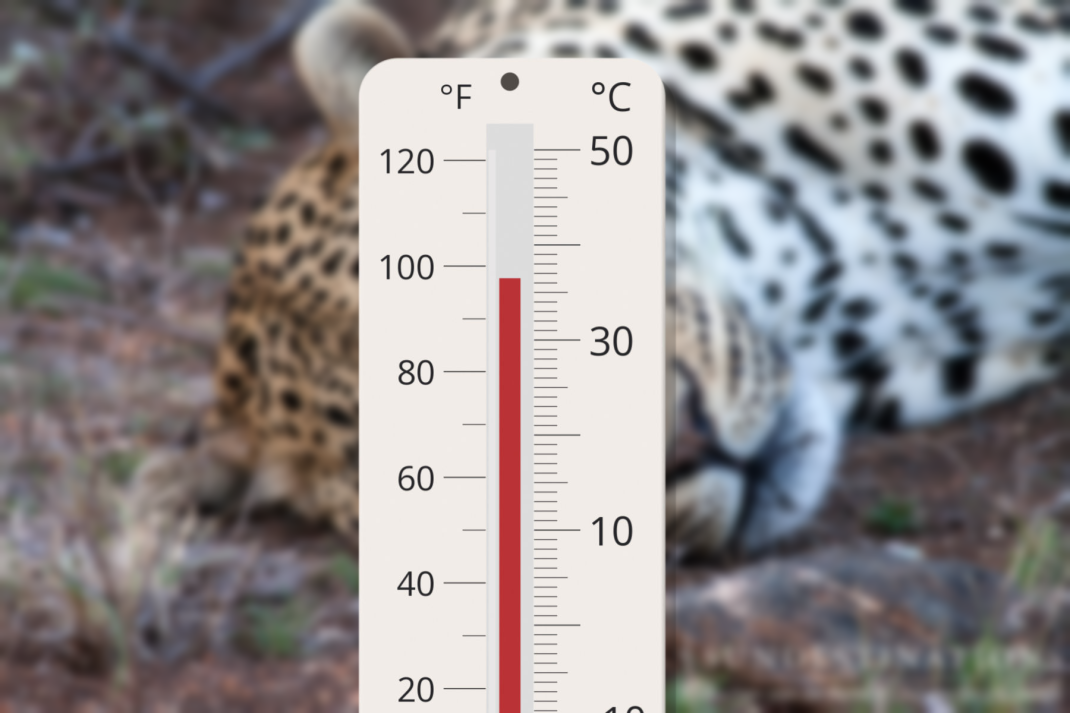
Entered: 36.5 °C
